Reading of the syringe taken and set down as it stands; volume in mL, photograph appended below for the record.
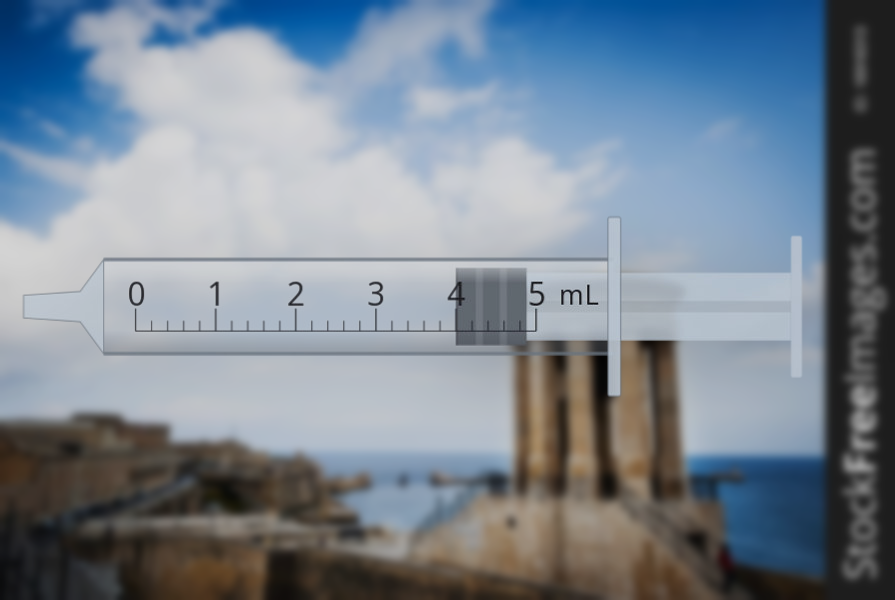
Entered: 4 mL
